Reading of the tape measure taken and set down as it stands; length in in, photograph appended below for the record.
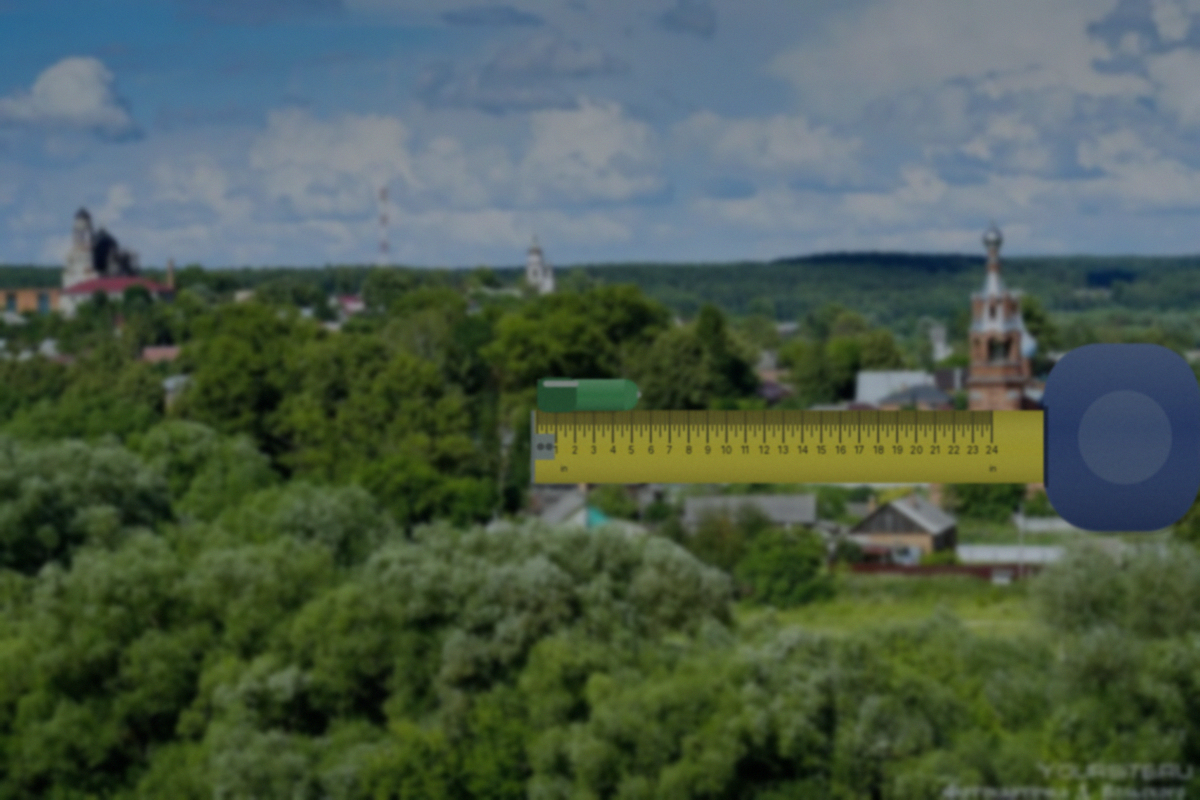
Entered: 5.5 in
